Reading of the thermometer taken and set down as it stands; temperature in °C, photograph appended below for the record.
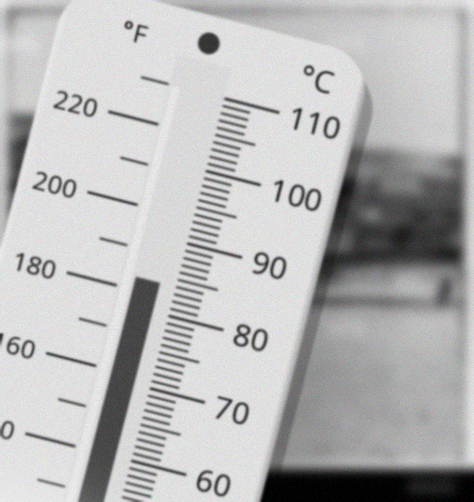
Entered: 84 °C
